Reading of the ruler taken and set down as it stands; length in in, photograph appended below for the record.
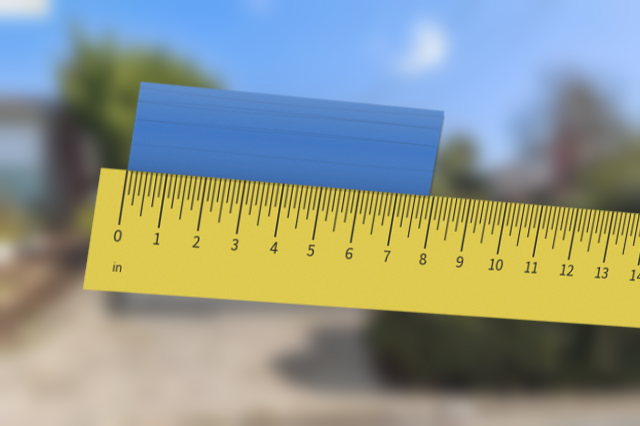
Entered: 7.875 in
